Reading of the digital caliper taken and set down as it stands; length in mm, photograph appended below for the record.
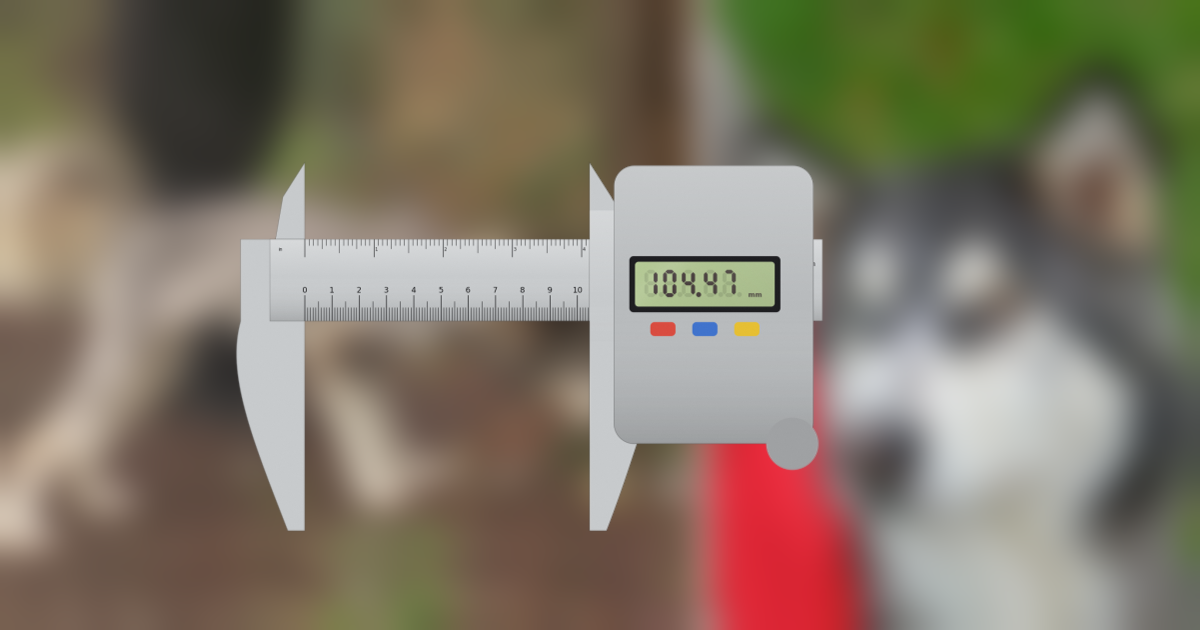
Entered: 104.47 mm
